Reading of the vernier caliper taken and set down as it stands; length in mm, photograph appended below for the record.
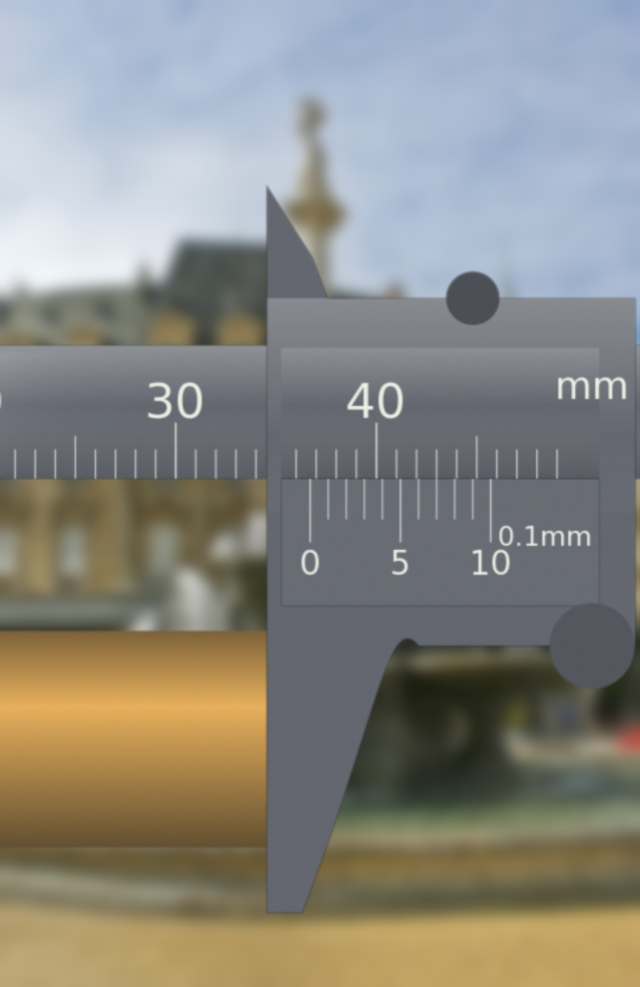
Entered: 36.7 mm
